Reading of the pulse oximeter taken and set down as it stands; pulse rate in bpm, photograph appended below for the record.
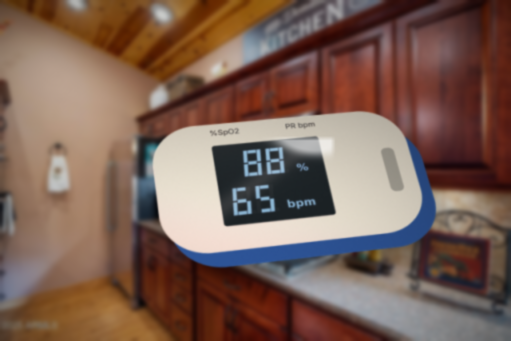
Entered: 65 bpm
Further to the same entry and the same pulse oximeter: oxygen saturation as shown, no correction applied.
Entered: 88 %
